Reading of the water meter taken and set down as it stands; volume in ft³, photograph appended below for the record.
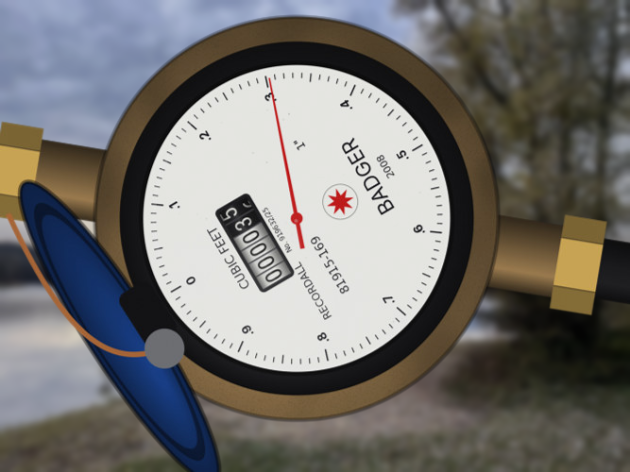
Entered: 35.30 ft³
